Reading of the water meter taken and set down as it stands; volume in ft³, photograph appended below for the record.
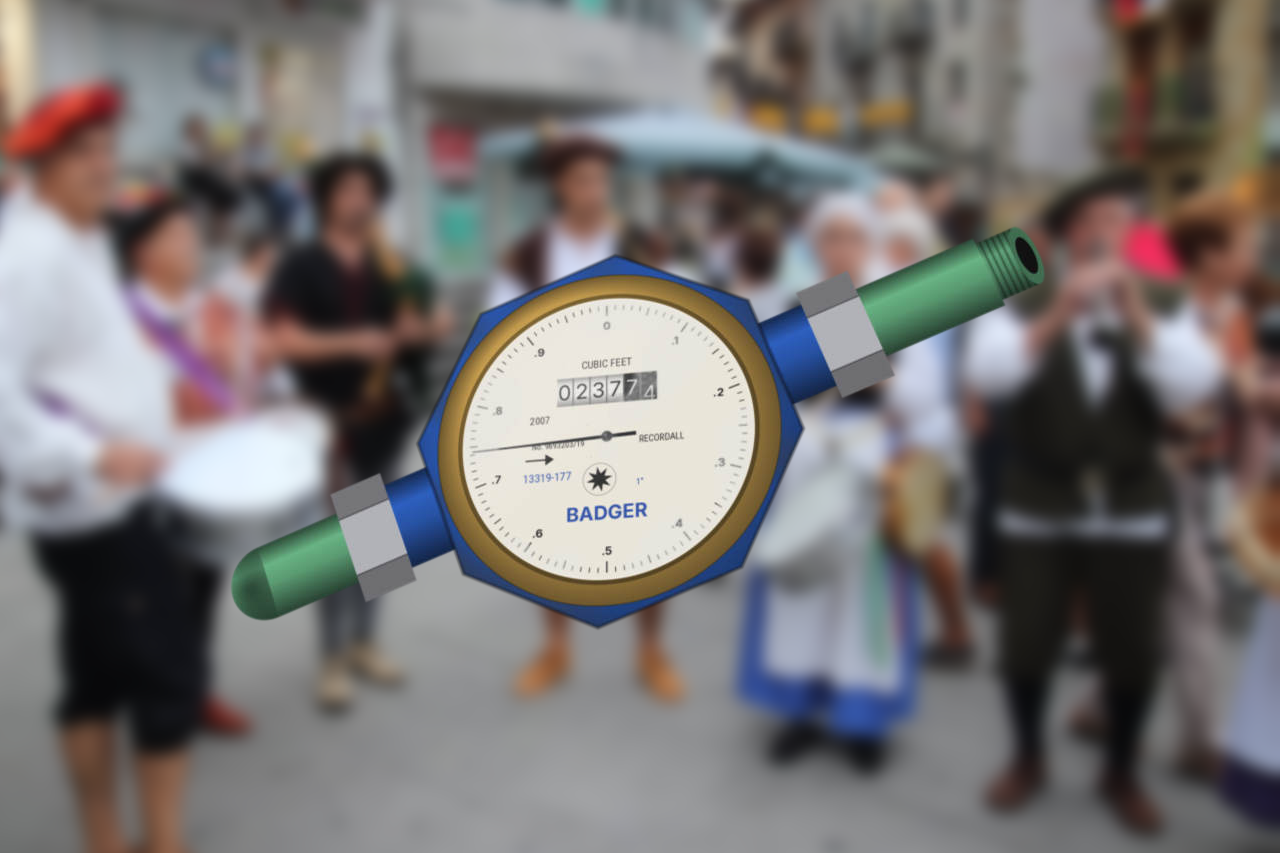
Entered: 23773.74 ft³
